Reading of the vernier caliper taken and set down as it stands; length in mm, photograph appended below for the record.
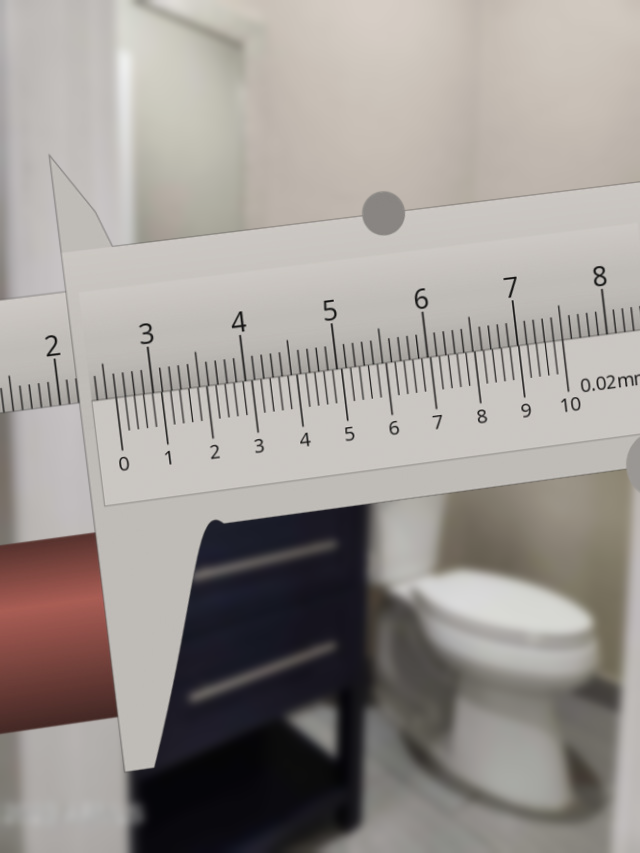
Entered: 26.0 mm
